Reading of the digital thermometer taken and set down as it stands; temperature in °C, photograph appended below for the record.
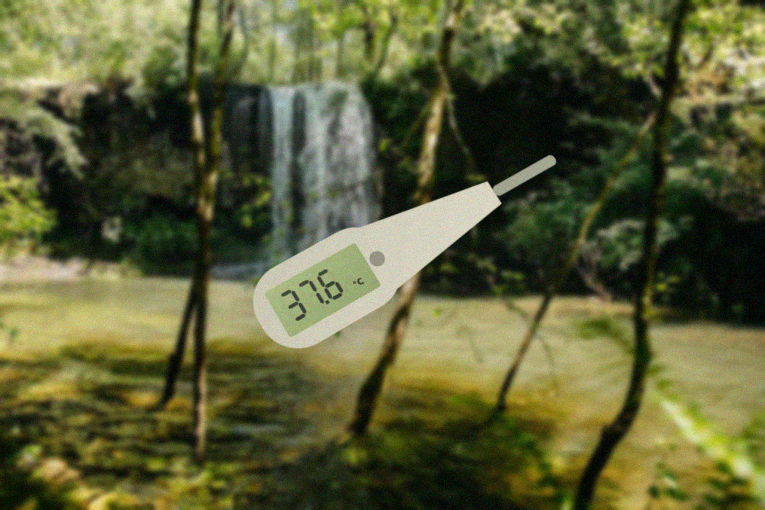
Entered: 37.6 °C
